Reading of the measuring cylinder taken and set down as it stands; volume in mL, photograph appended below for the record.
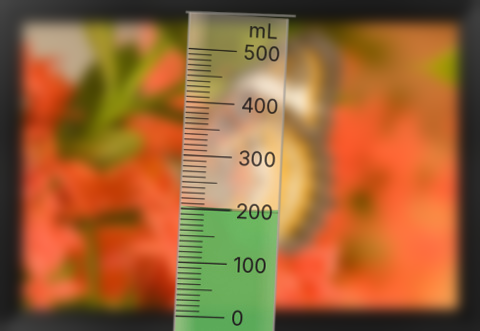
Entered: 200 mL
